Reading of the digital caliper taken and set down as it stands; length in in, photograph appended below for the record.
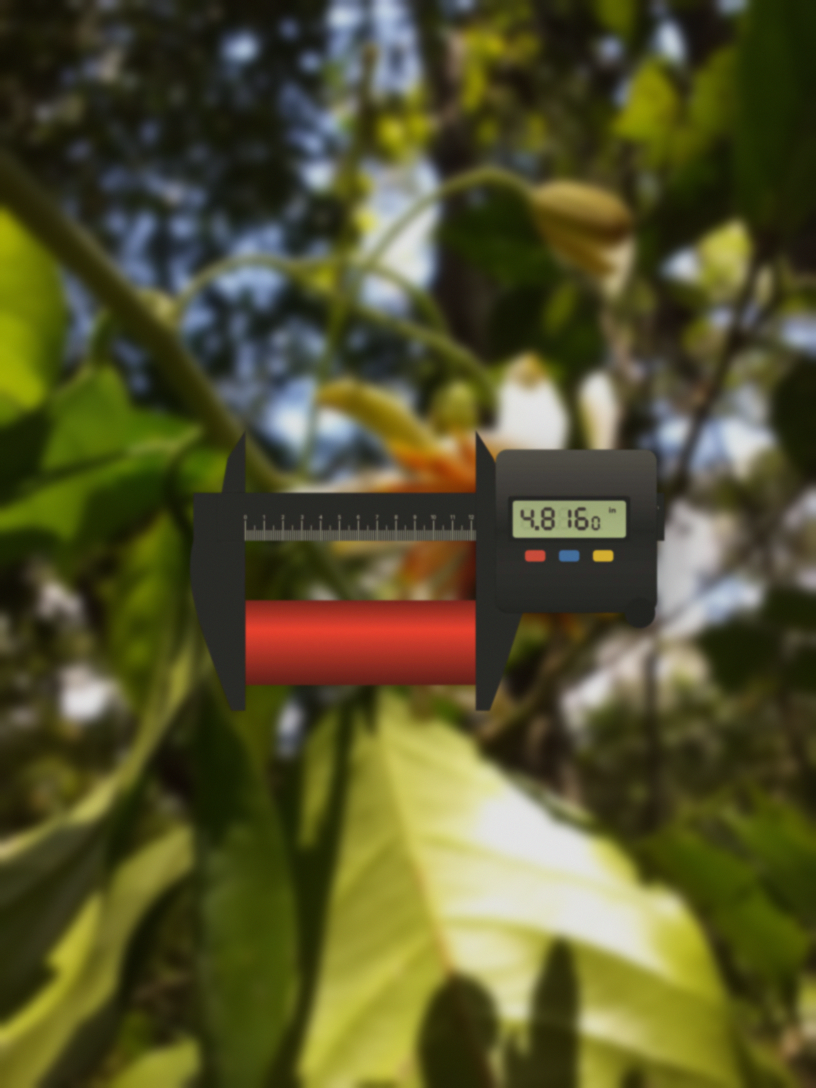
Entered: 4.8160 in
